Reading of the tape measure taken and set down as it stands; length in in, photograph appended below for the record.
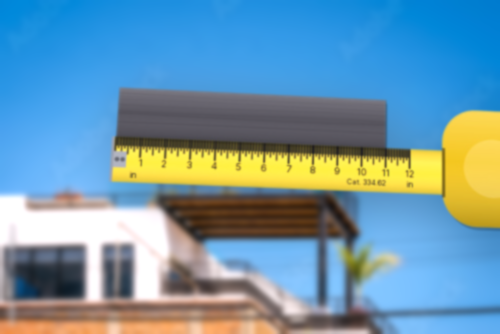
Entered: 11 in
